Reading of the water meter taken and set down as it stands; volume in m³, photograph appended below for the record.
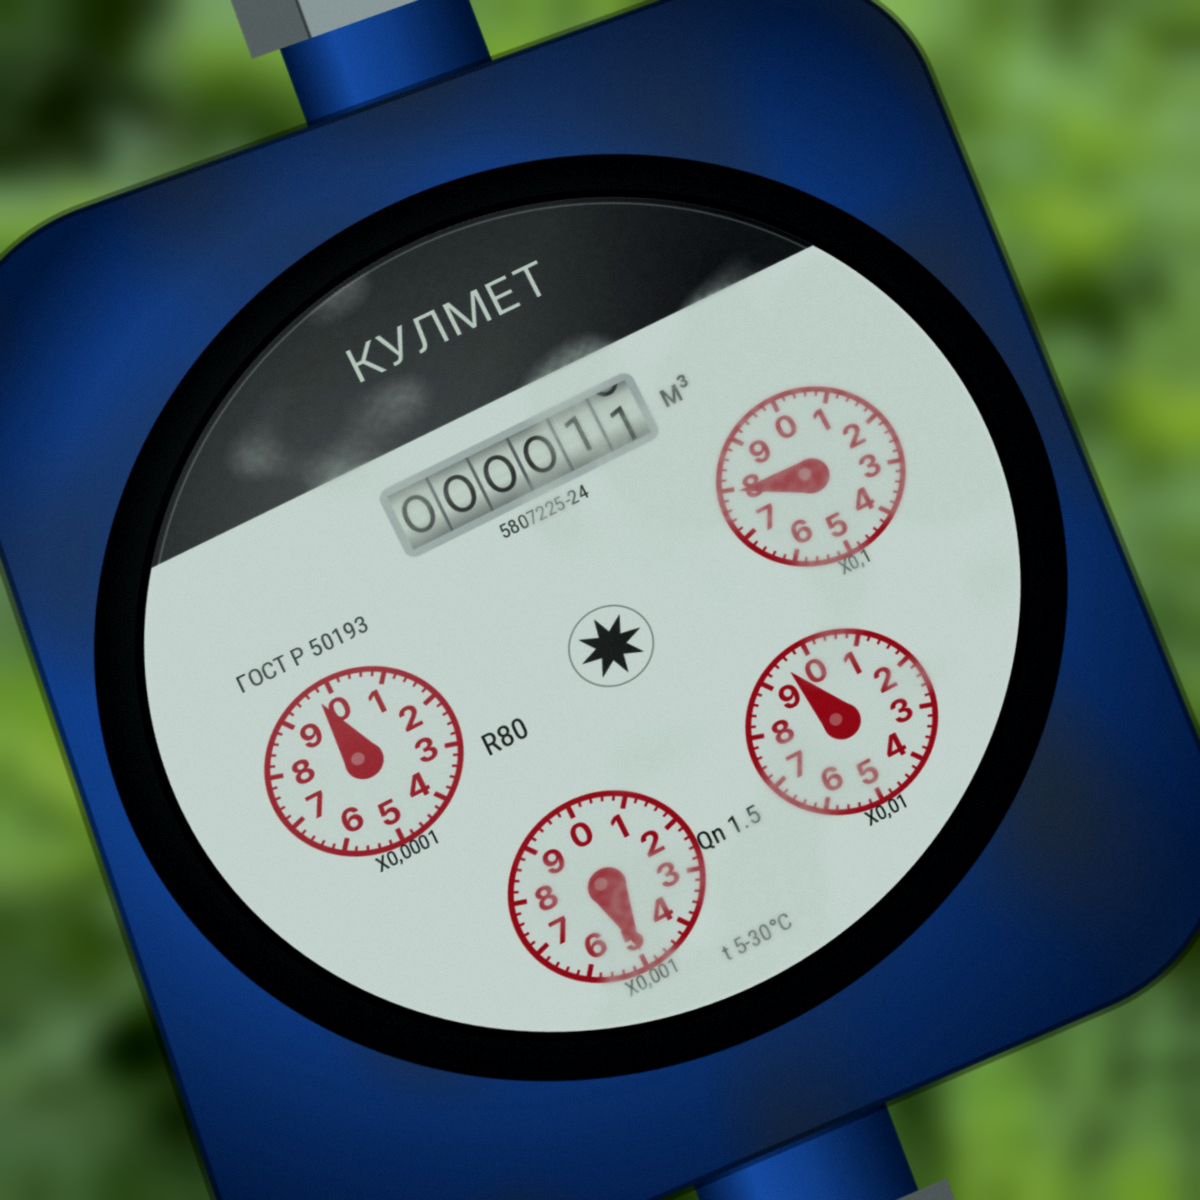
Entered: 10.7949 m³
